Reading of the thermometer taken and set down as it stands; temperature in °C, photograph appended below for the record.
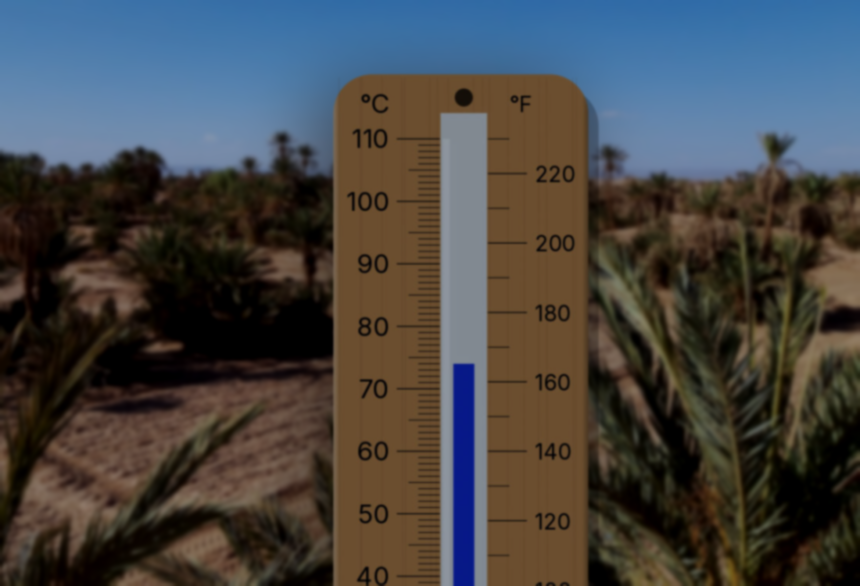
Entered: 74 °C
